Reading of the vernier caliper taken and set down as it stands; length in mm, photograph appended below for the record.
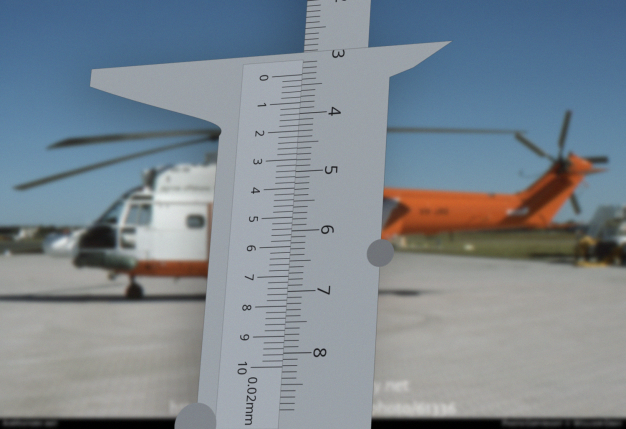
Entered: 33.2 mm
